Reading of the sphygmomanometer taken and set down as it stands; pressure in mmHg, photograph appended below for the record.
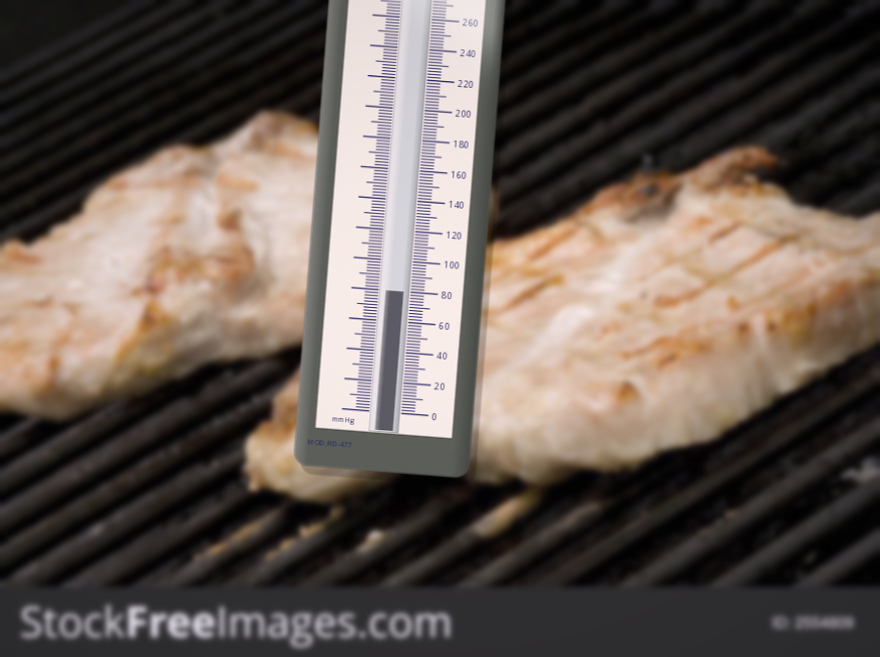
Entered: 80 mmHg
